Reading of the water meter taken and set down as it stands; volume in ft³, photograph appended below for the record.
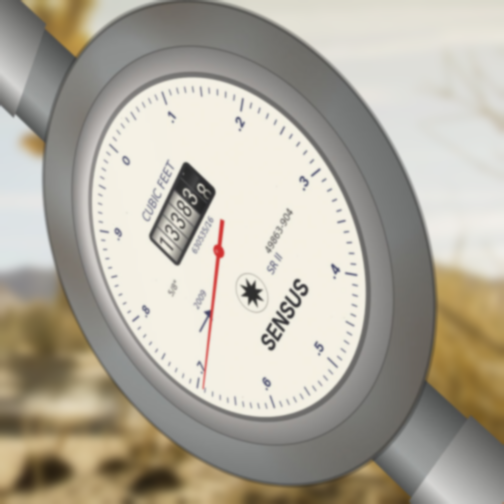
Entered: 133837.69 ft³
